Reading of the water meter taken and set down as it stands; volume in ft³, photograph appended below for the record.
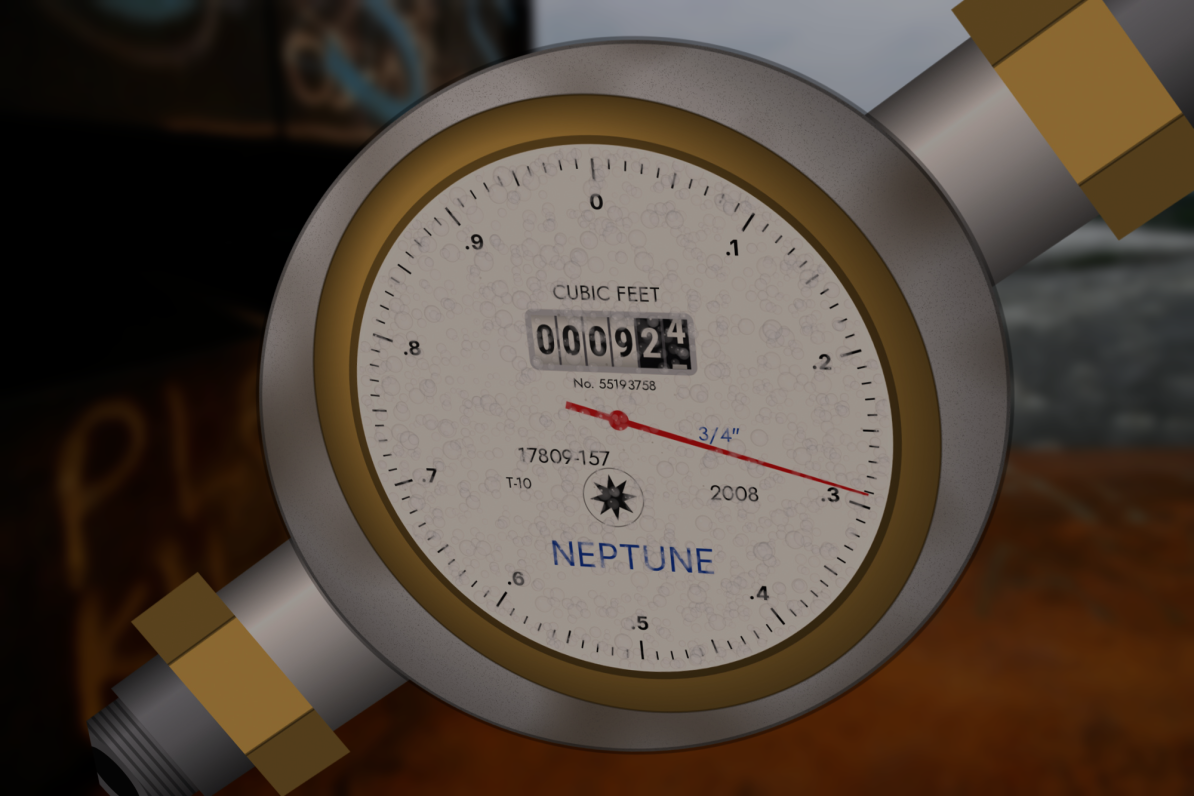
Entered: 924.29 ft³
